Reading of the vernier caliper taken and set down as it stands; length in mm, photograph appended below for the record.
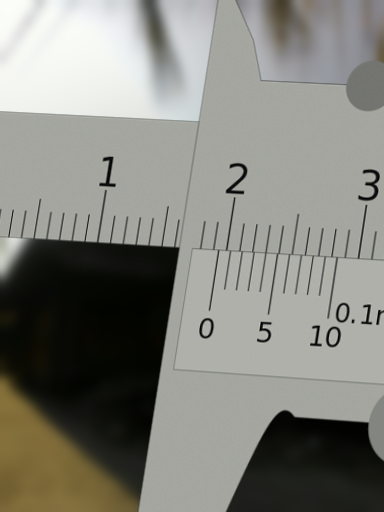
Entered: 19.4 mm
